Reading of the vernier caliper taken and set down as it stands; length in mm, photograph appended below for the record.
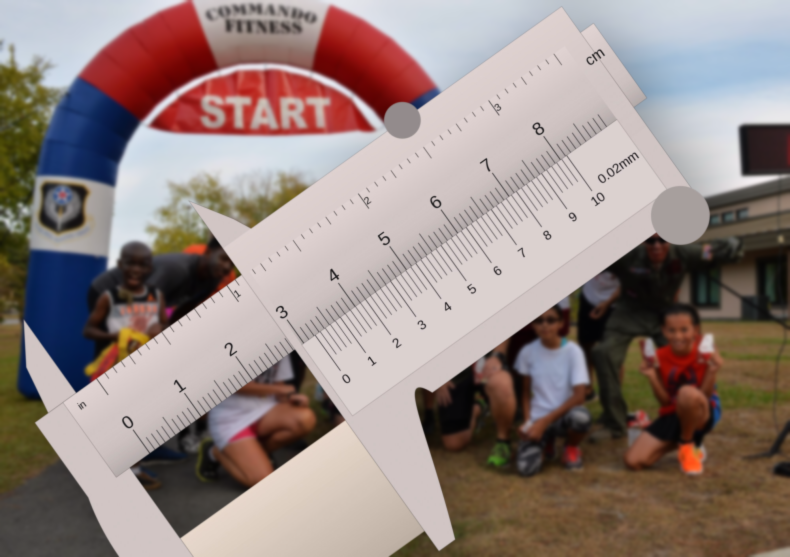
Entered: 32.2 mm
